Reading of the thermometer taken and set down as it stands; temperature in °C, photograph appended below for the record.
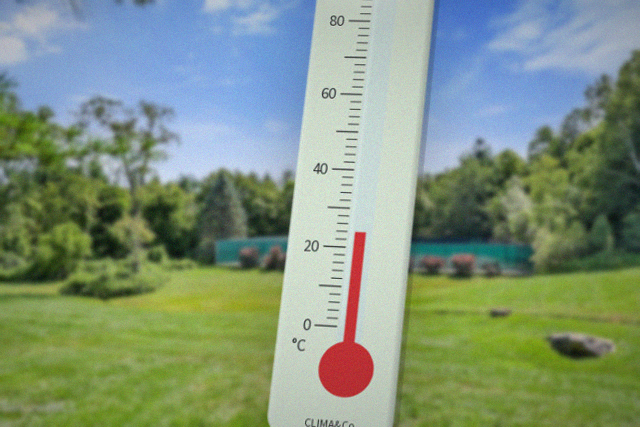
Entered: 24 °C
